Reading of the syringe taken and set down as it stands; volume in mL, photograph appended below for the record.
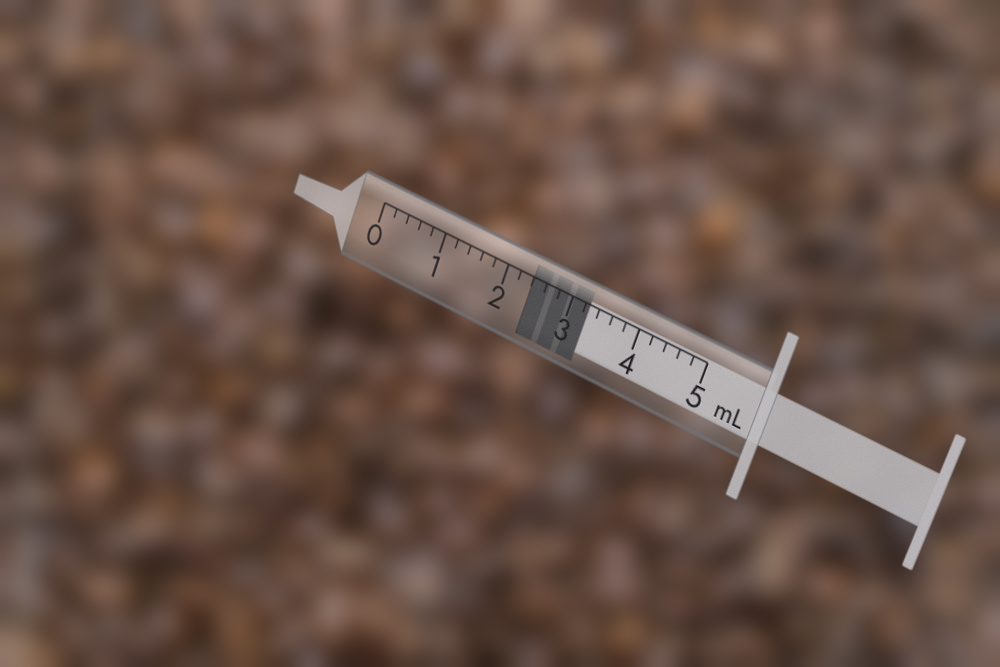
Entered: 2.4 mL
